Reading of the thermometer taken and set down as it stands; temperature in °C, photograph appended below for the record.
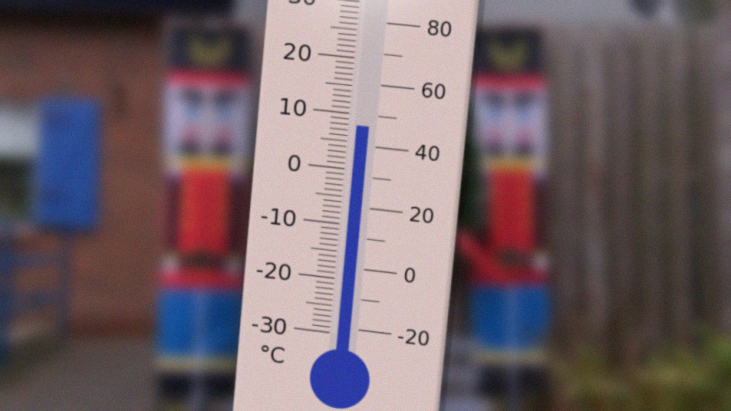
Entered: 8 °C
